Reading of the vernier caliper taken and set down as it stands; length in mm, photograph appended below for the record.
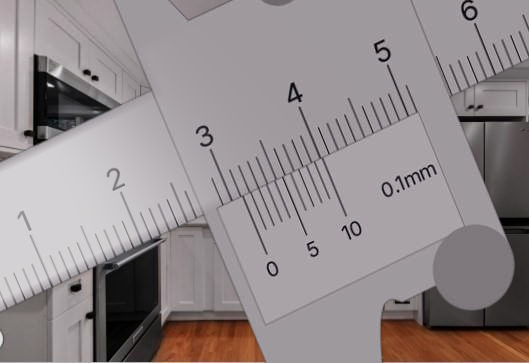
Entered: 31.2 mm
